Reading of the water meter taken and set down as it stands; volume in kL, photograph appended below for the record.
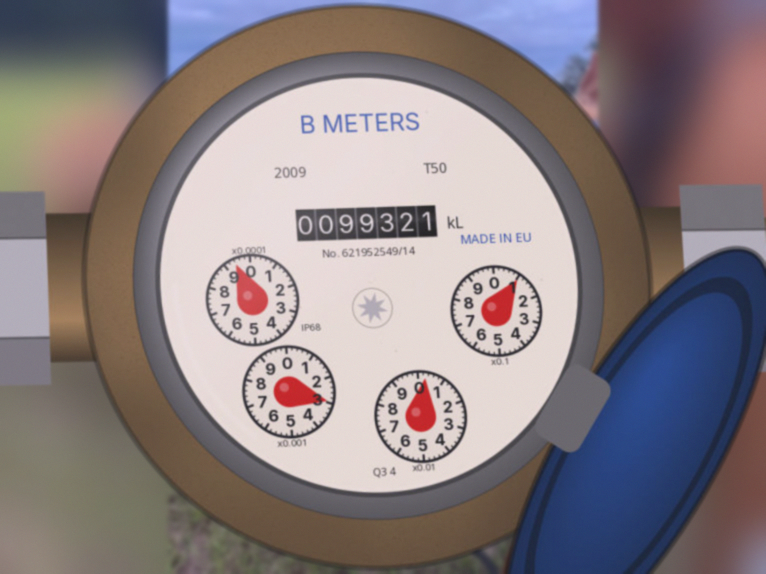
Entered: 99321.1029 kL
